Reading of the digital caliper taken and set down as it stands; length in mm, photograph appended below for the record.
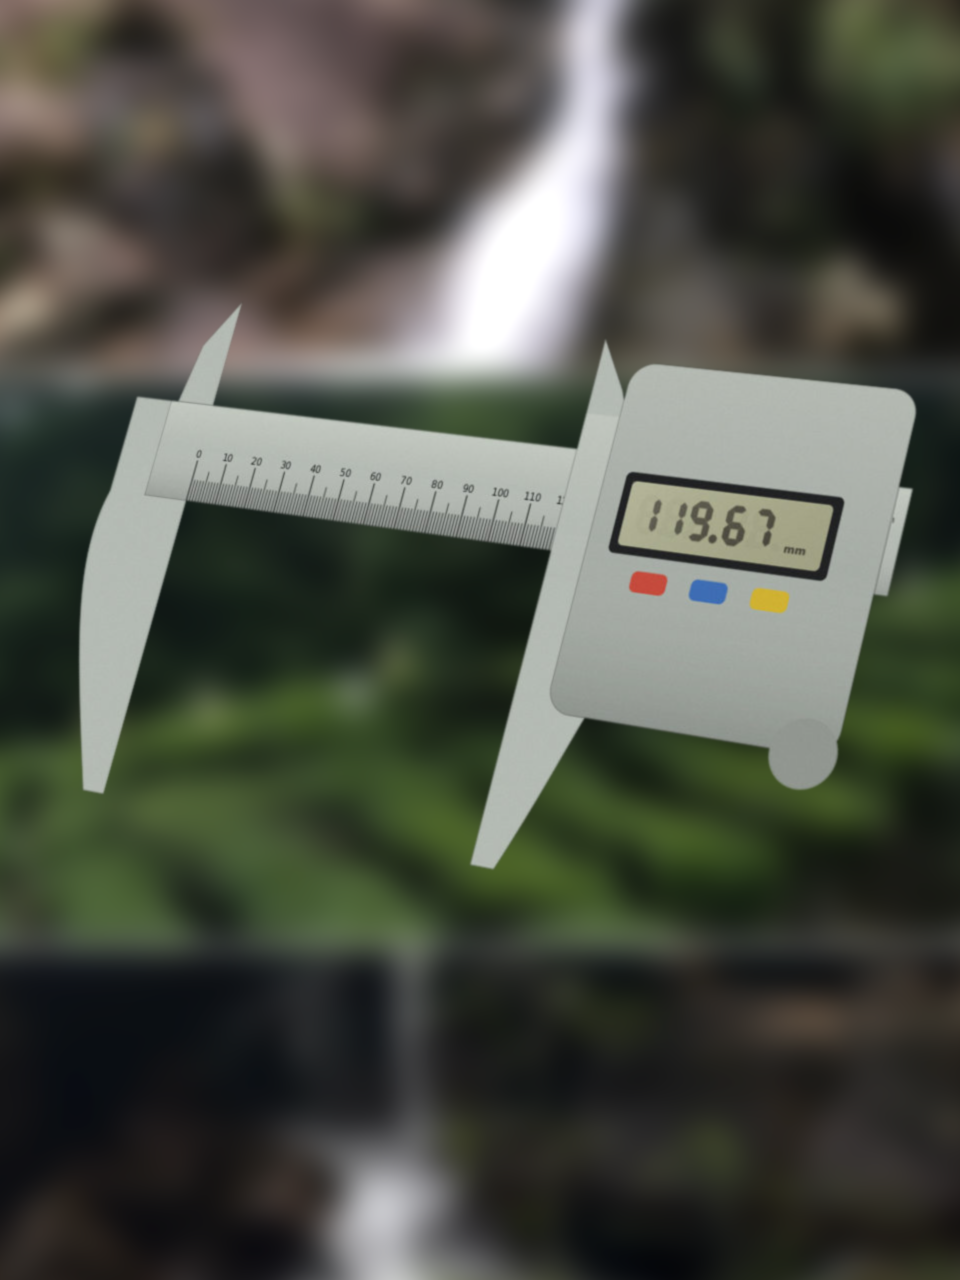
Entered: 119.67 mm
